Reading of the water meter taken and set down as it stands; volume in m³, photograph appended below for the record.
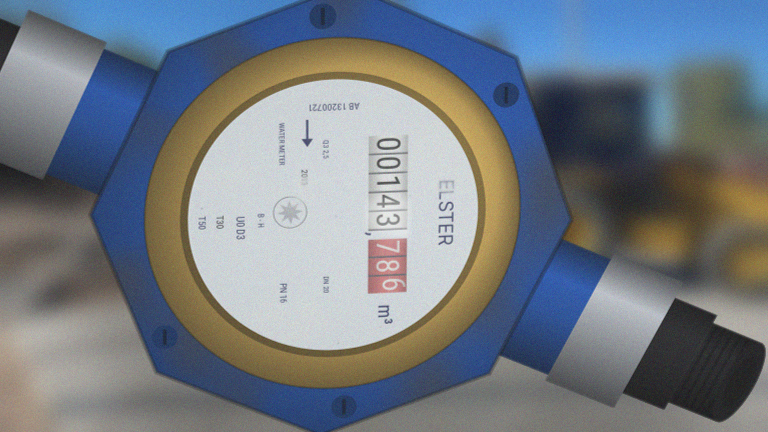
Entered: 143.786 m³
